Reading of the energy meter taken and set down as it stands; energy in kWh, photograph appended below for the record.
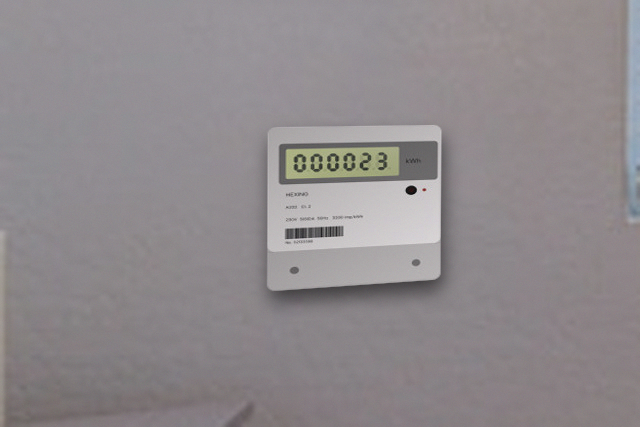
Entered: 23 kWh
